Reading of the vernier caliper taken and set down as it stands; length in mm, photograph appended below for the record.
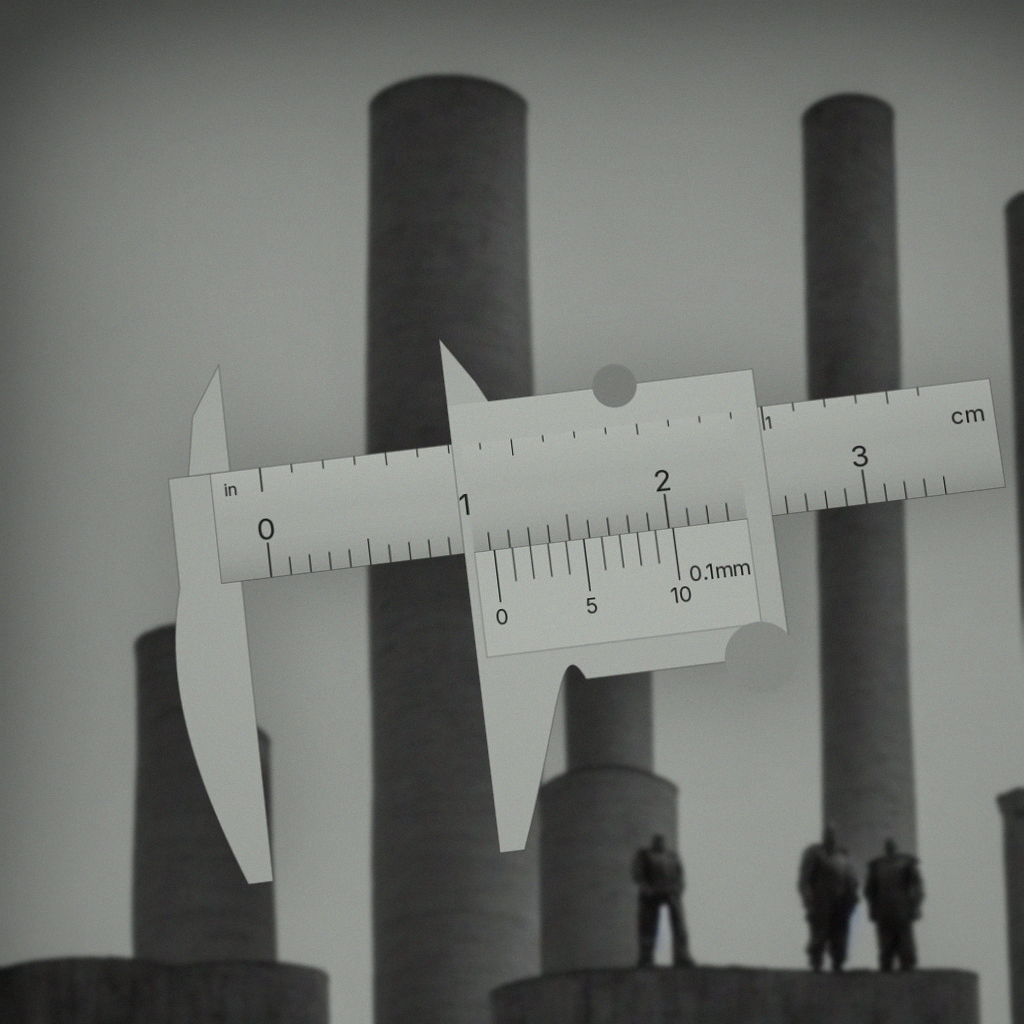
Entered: 11.2 mm
